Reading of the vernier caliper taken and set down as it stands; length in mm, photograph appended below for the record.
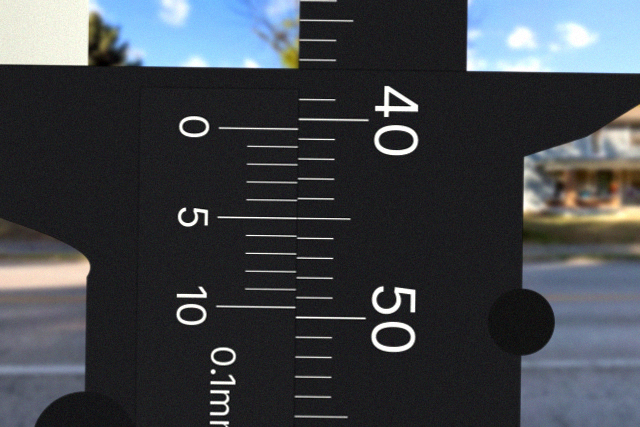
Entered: 40.5 mm
